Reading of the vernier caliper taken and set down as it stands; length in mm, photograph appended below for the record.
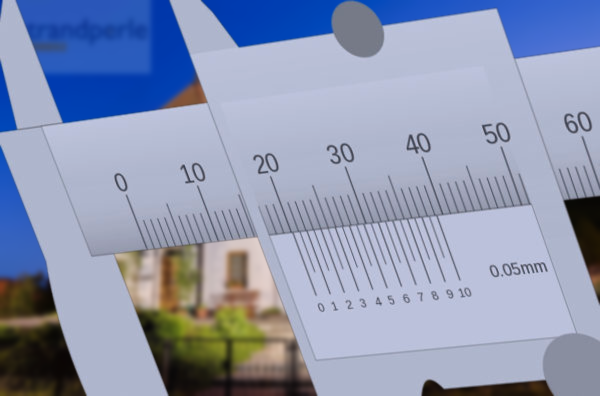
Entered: 20.2 mm
